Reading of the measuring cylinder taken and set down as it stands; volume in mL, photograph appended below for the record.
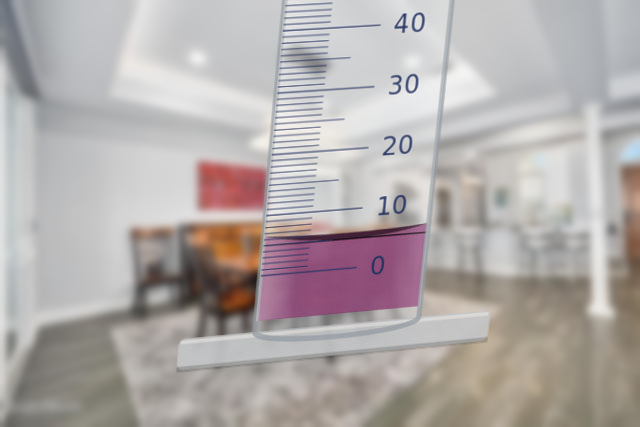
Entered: 5 mL
